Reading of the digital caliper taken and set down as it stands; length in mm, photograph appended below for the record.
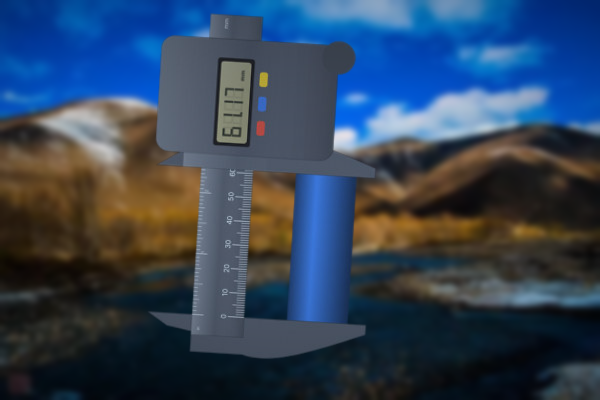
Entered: 61.17 mm
